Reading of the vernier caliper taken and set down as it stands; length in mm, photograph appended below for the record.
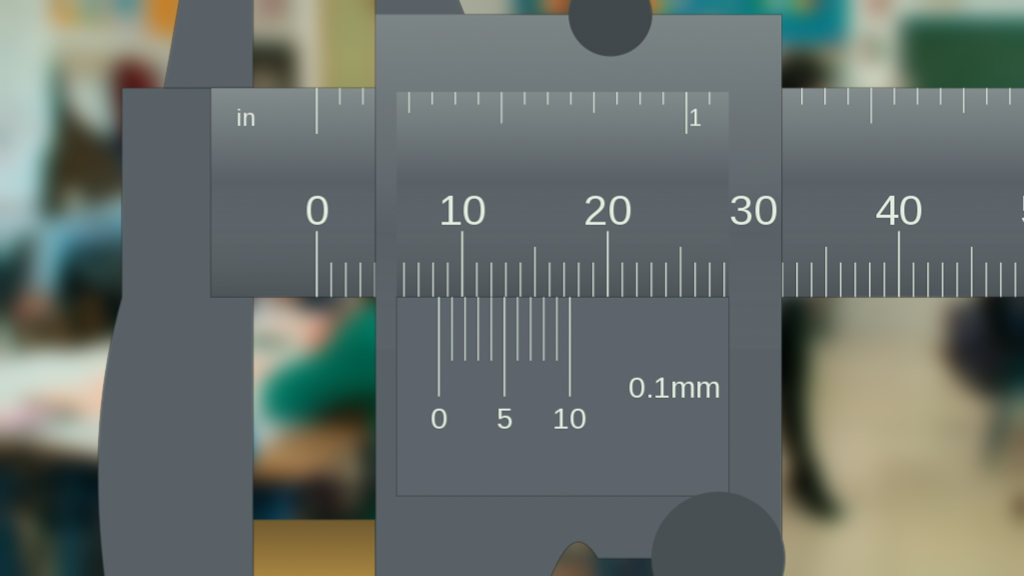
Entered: 8.4 mm
